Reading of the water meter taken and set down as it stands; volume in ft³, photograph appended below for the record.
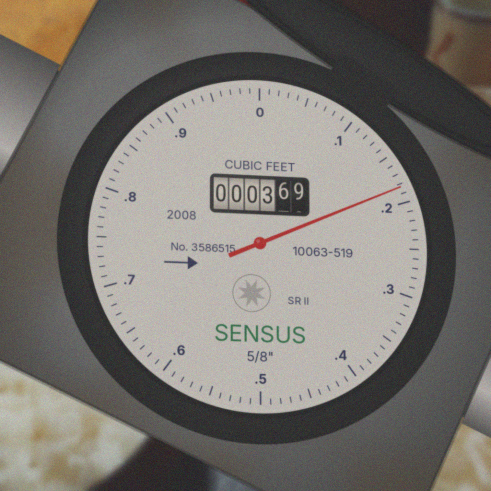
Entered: 369.18 ft³
